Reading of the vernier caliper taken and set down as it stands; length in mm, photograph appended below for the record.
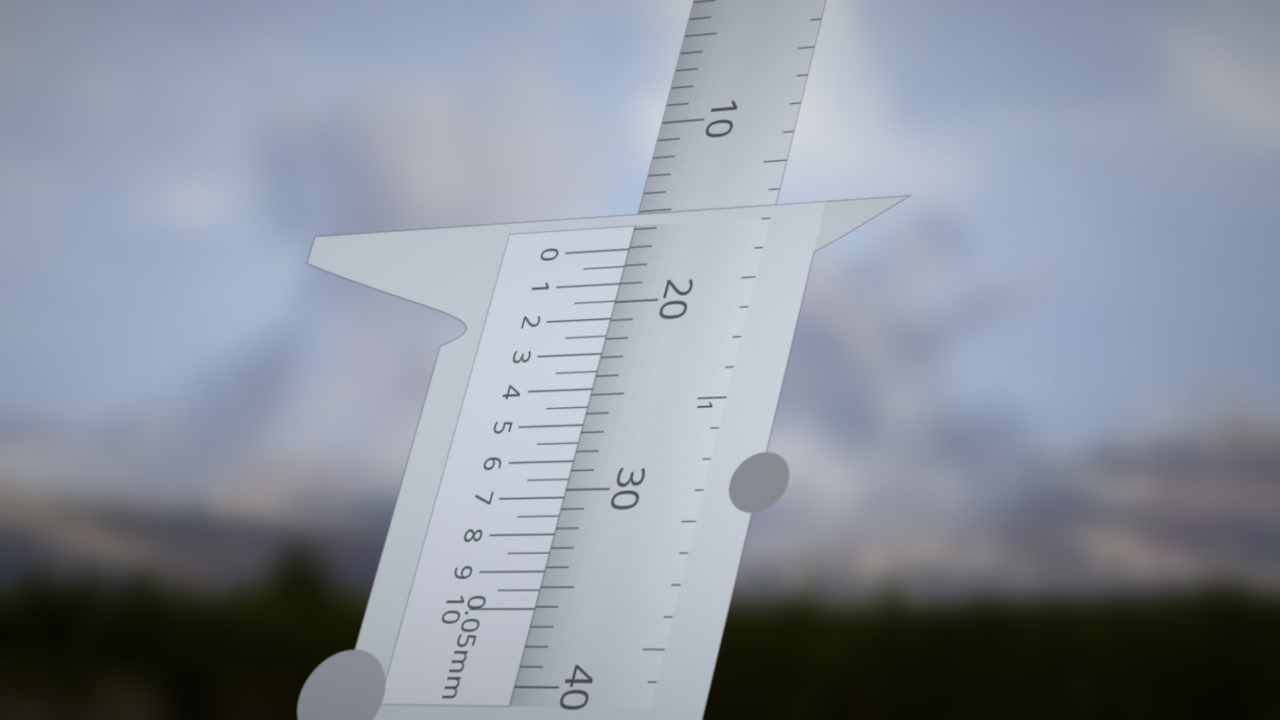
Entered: 17.1 mm
